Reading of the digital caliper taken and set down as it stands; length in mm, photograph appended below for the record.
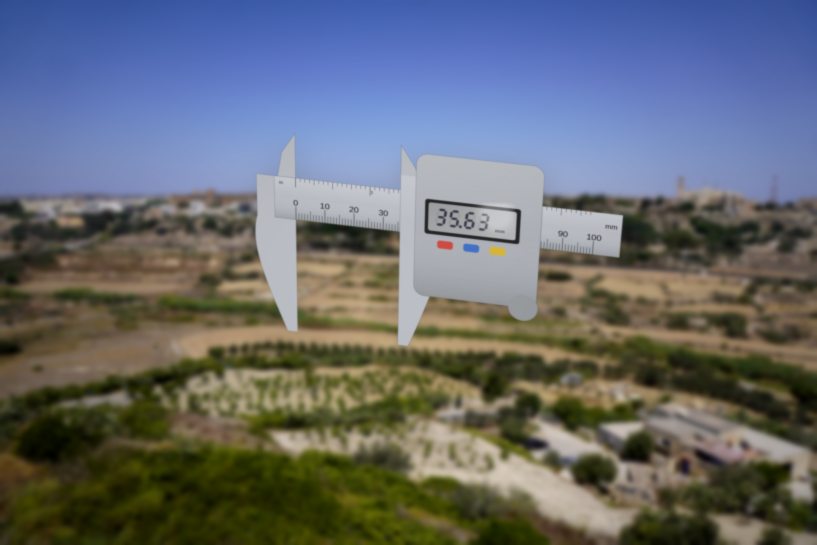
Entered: 35.63 mm
